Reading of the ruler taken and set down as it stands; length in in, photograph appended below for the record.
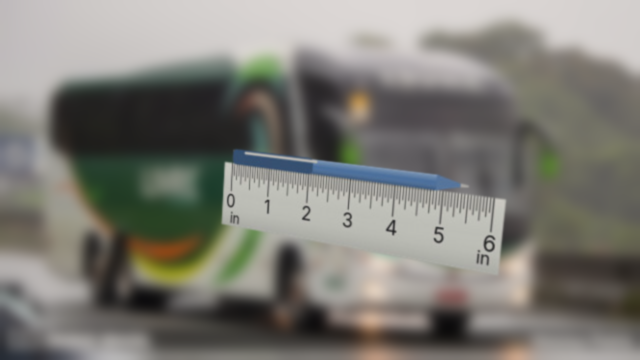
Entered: 5.5 in
